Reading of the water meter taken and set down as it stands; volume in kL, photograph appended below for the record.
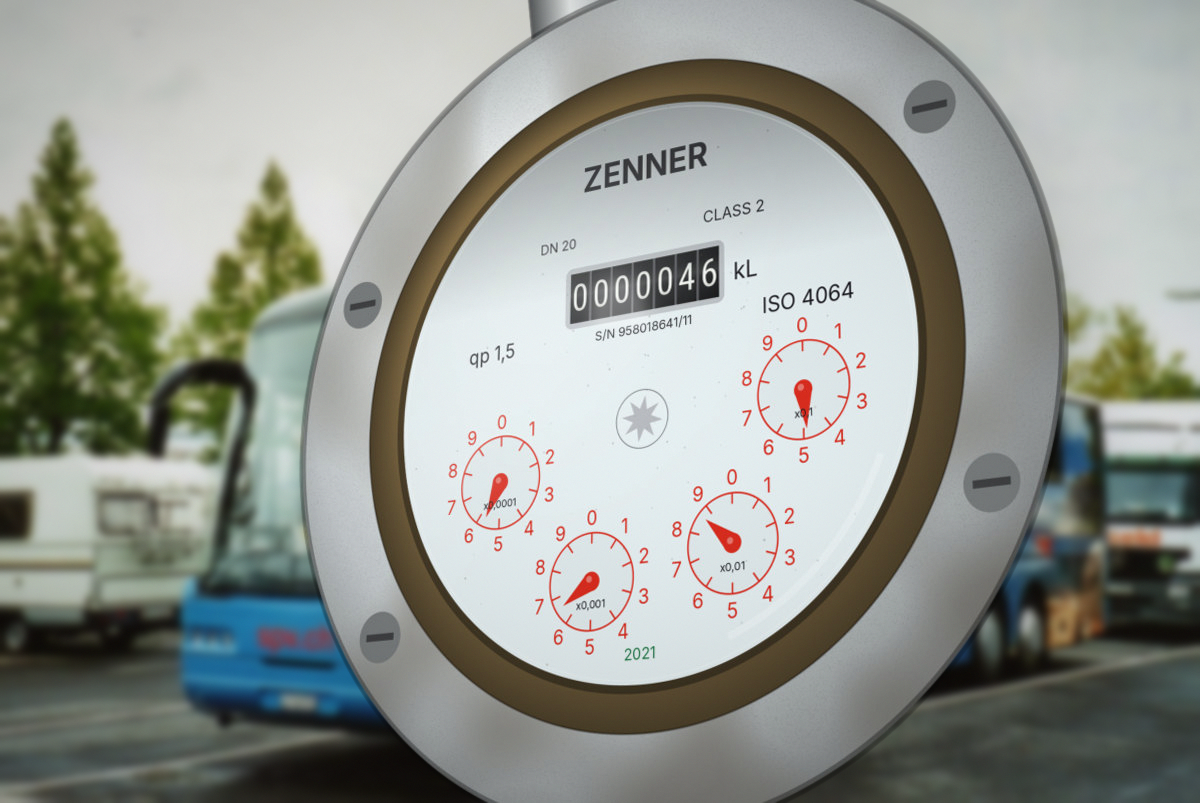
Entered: 46.4865 kL
